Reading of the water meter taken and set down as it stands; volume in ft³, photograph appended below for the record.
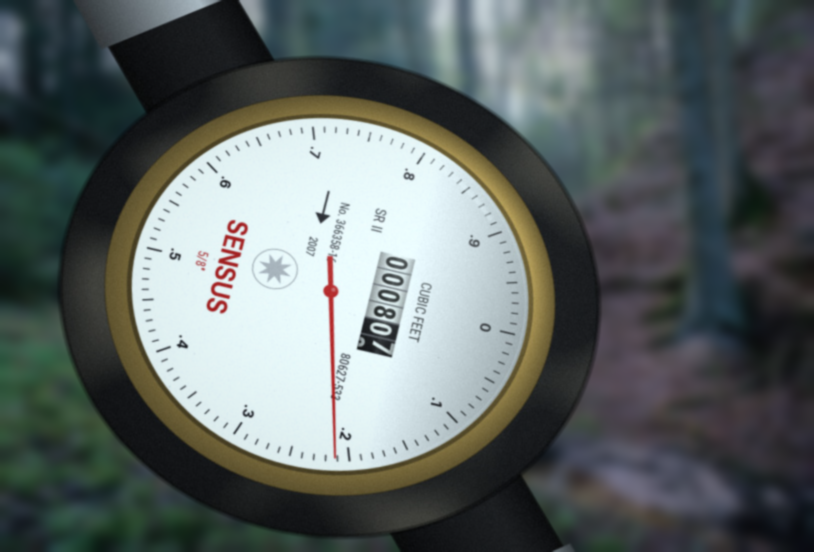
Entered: 807.21 ft³
